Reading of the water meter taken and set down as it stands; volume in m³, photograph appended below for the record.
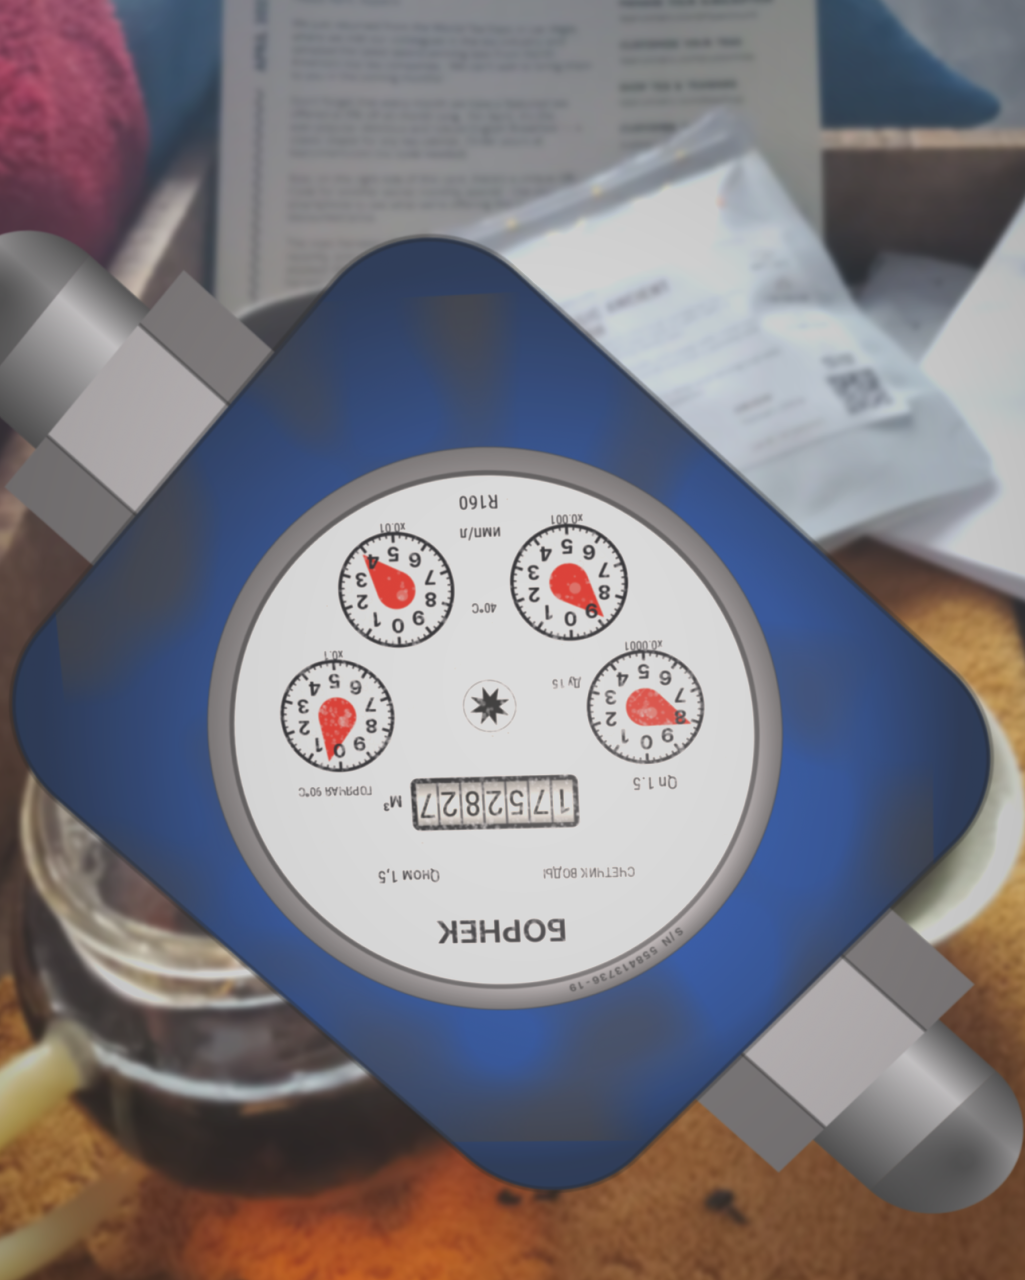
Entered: 1752827.0388 m³
